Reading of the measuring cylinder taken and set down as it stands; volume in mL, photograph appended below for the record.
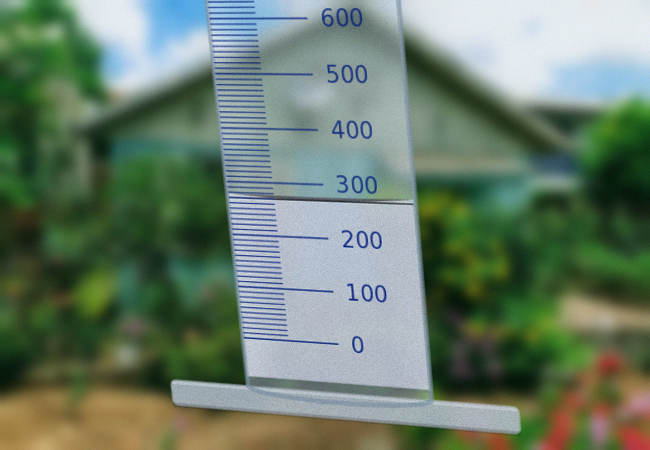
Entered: 270 mL
